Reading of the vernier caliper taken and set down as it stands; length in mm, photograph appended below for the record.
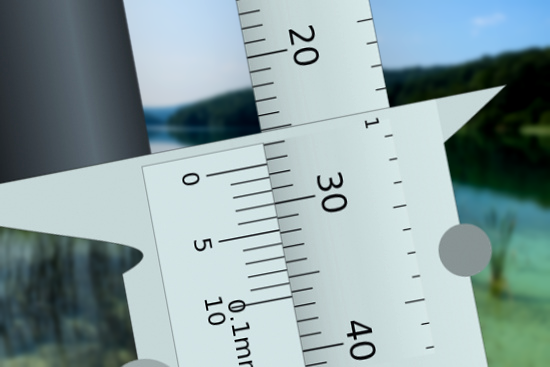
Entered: 27.3 mm
